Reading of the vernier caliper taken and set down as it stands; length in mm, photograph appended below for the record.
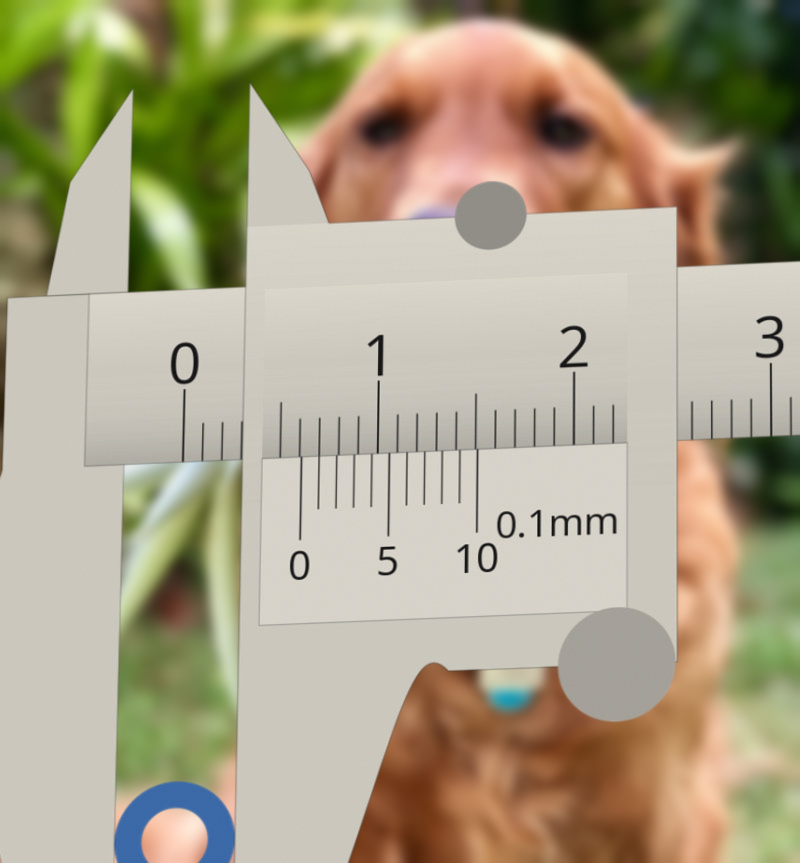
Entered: 6.1 mm
